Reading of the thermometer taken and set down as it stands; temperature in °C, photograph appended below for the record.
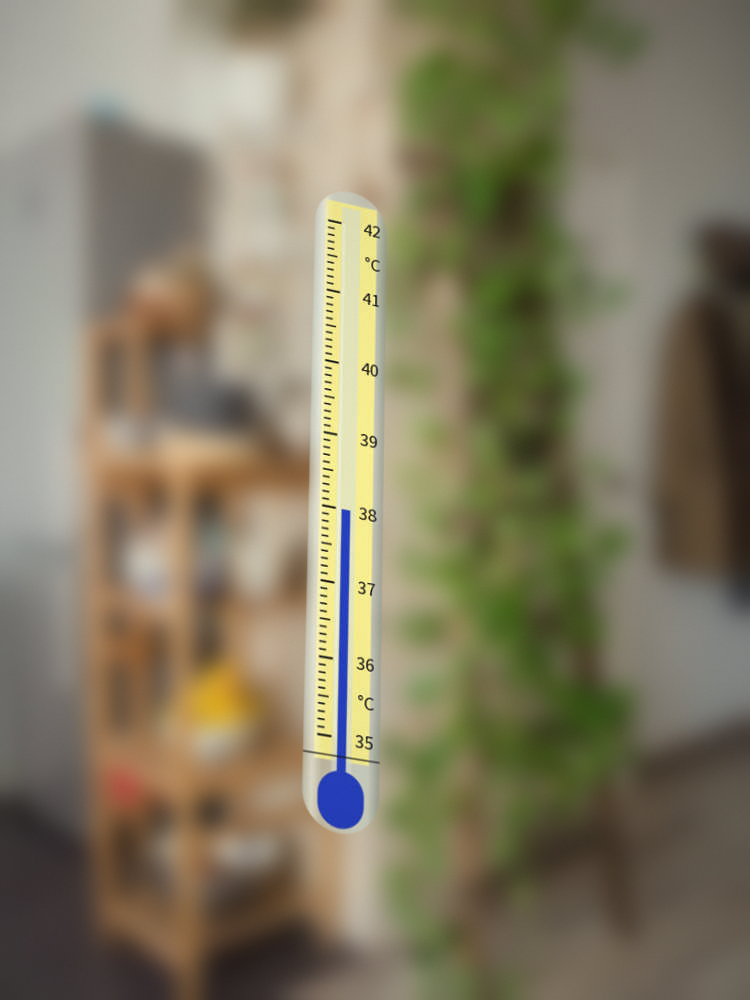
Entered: 38 °C
